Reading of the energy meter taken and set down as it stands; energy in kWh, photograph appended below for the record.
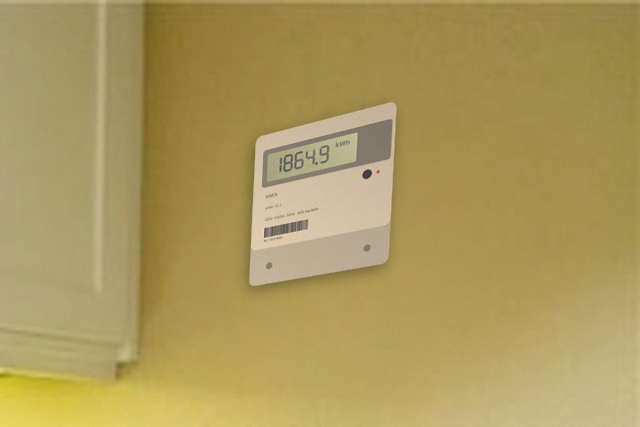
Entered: 1864.9 kWh
